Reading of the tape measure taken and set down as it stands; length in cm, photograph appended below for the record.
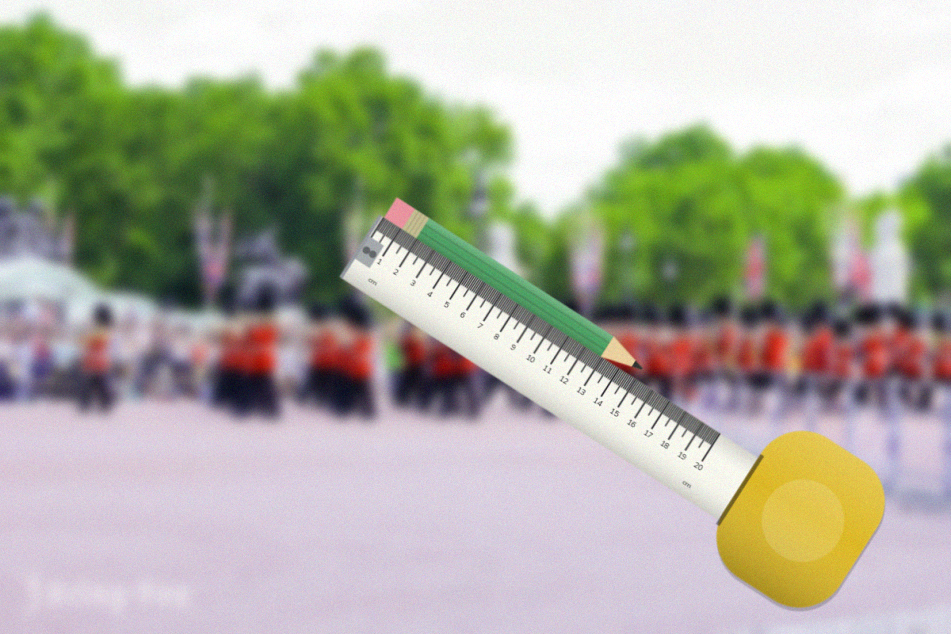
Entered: 15 cm
